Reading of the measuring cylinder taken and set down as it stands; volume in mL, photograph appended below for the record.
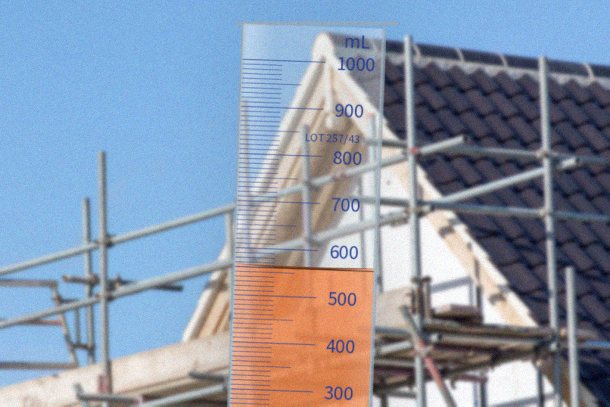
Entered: 560 mL
